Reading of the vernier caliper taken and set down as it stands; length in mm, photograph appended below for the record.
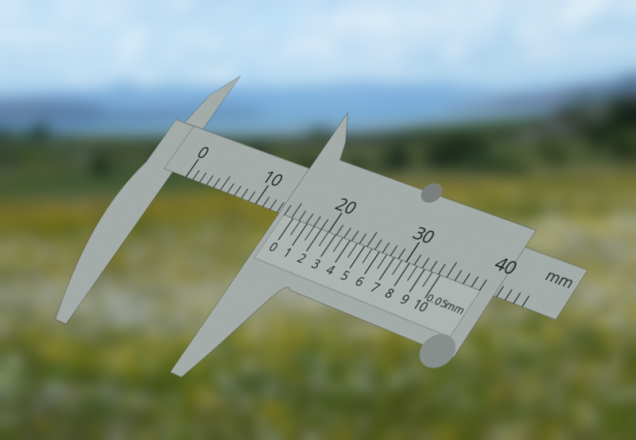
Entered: 15.2 mm
